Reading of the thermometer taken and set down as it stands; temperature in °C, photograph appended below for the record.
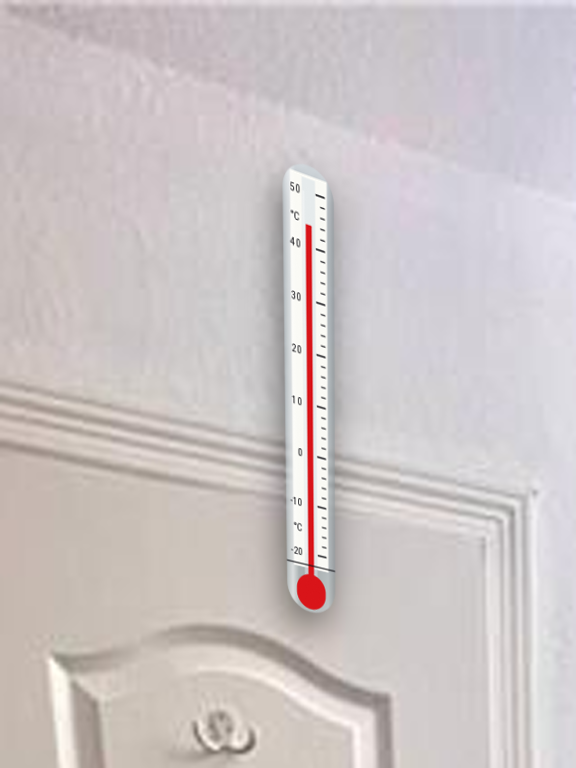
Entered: 44 °C
